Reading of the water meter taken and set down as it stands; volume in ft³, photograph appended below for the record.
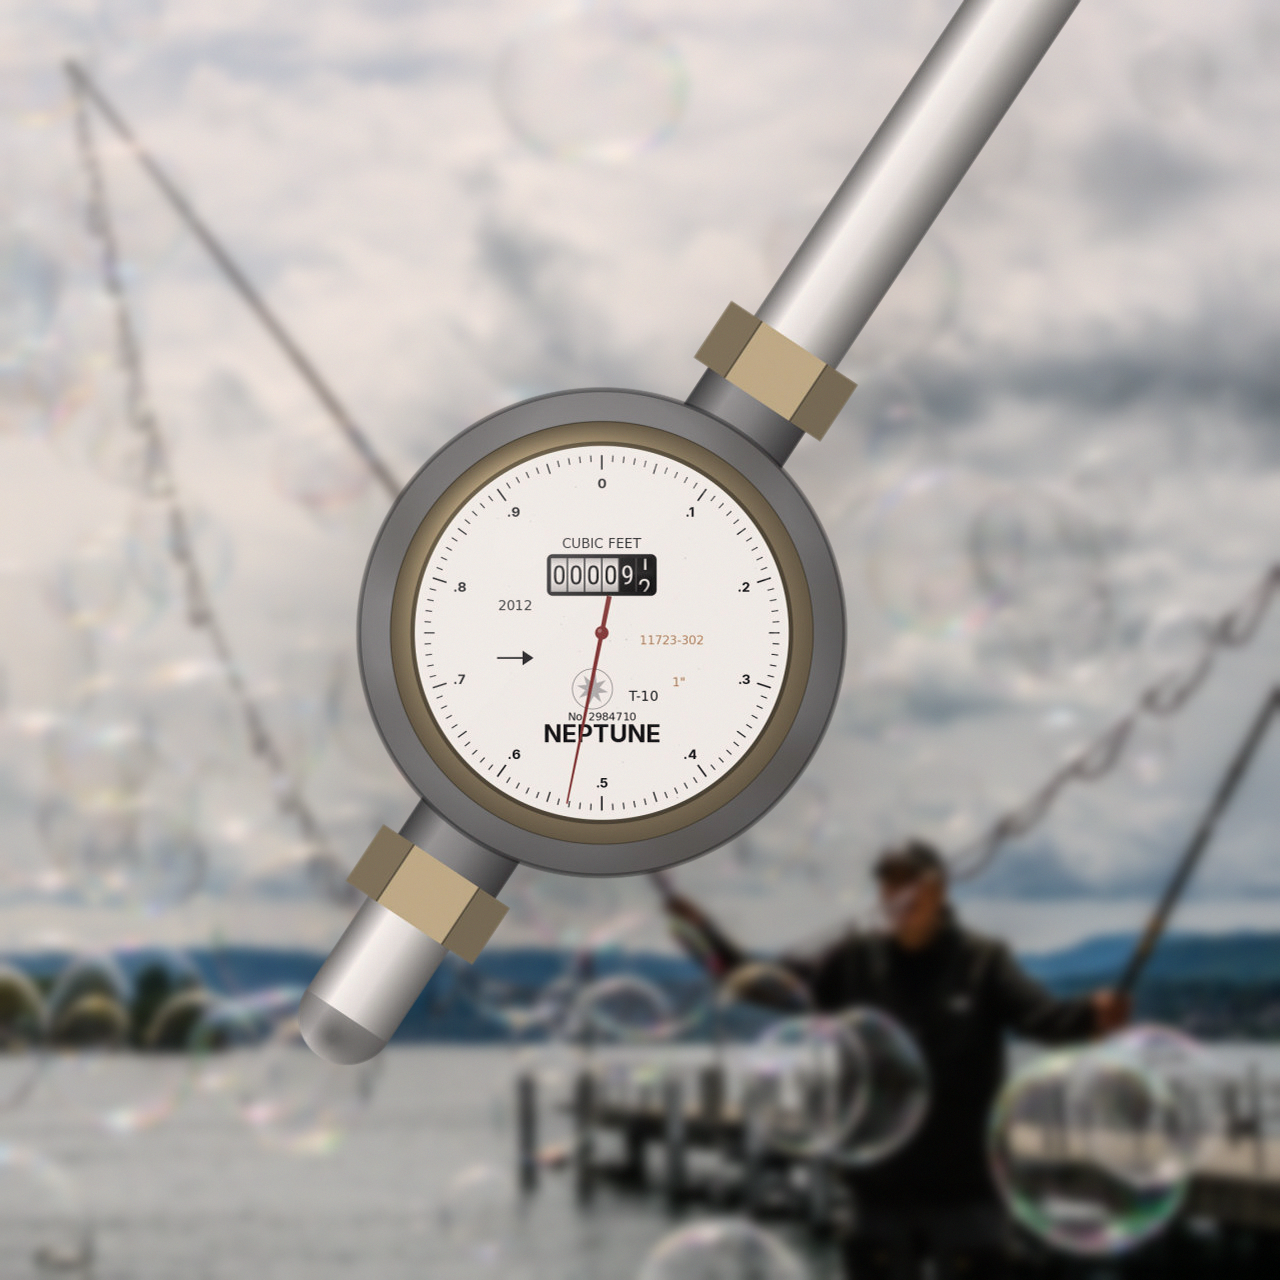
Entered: 91.53 ft³
